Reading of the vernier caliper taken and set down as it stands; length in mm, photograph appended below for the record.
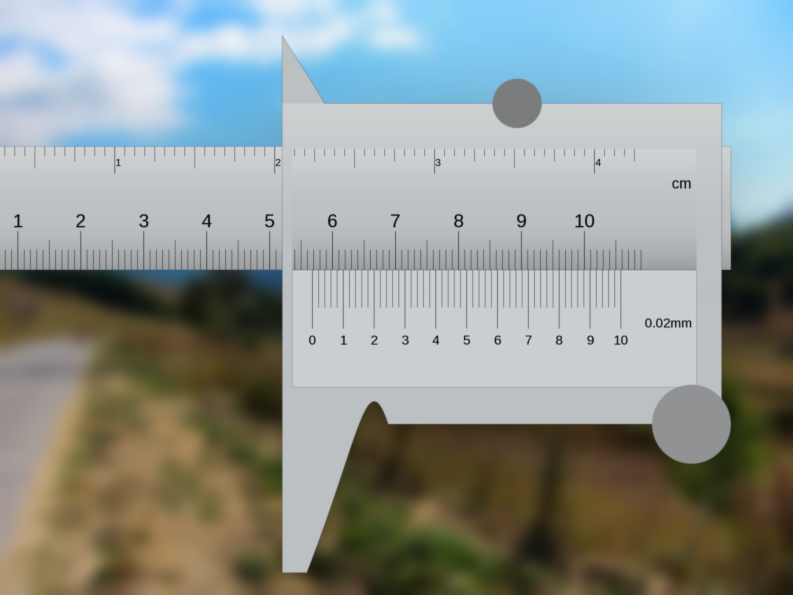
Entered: 56.8 mm
